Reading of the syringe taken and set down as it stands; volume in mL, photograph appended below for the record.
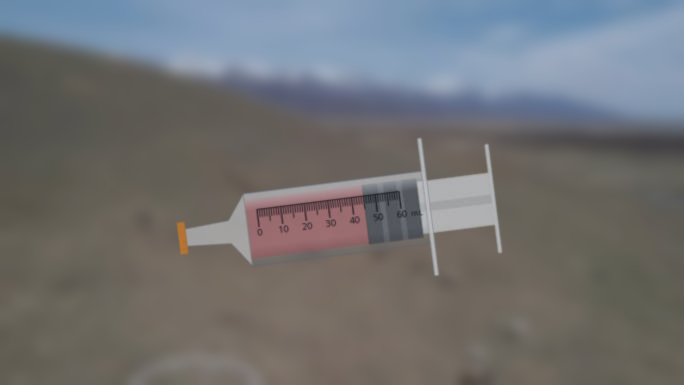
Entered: 45 mL
